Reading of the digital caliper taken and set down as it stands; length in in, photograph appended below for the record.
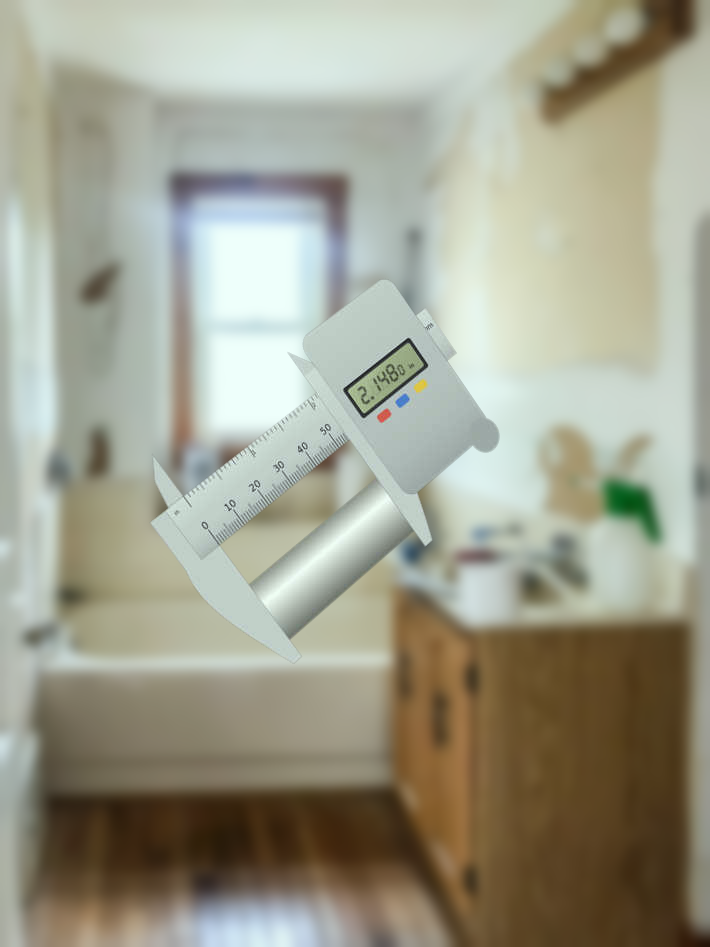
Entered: 2.1480 in
